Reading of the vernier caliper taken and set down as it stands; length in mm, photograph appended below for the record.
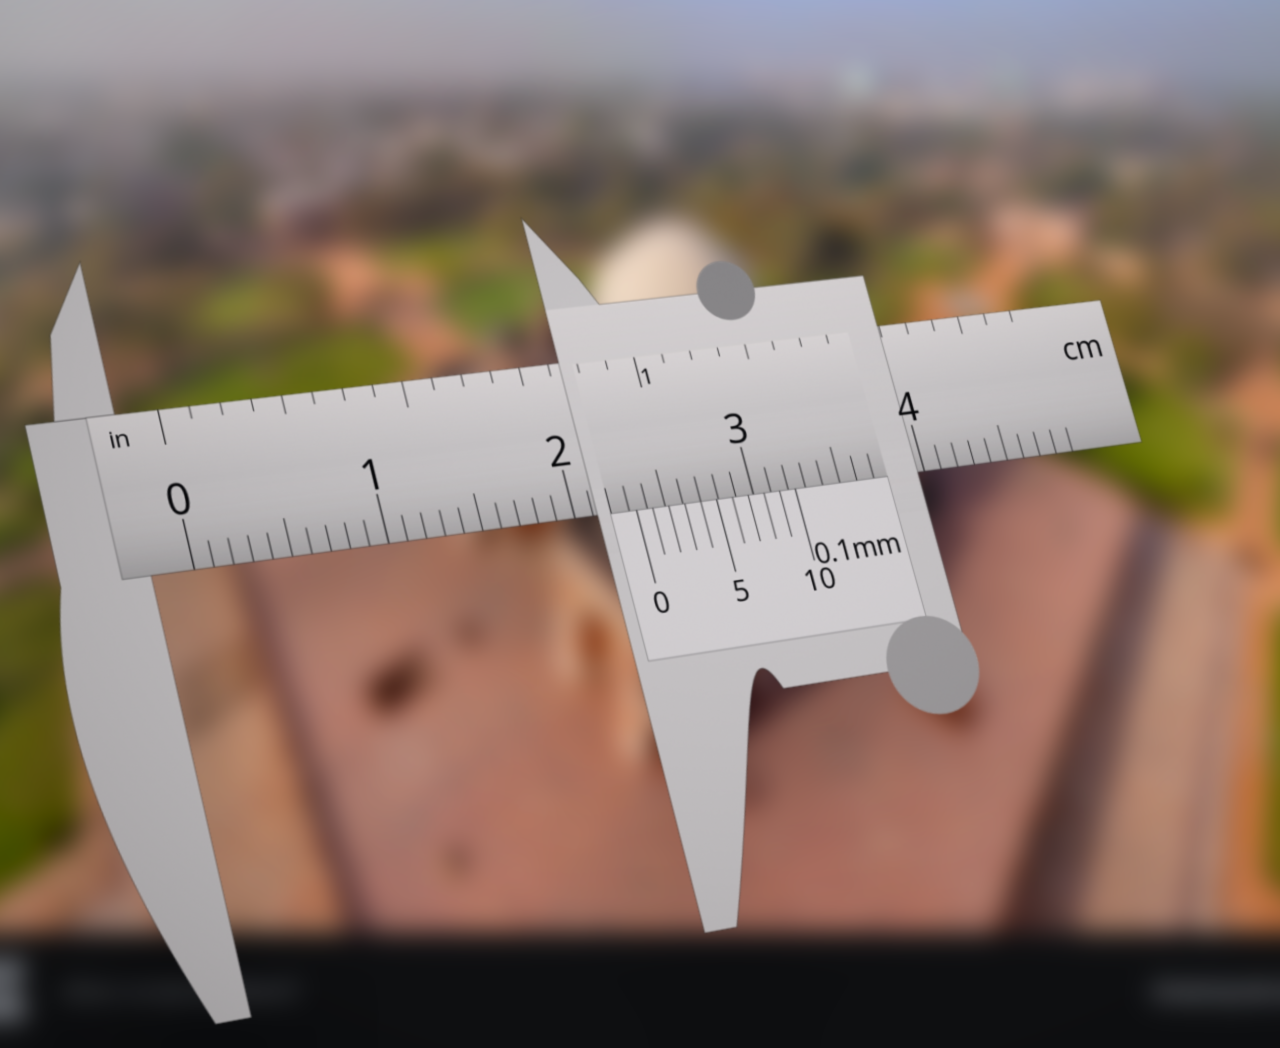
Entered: 23.4 mm
